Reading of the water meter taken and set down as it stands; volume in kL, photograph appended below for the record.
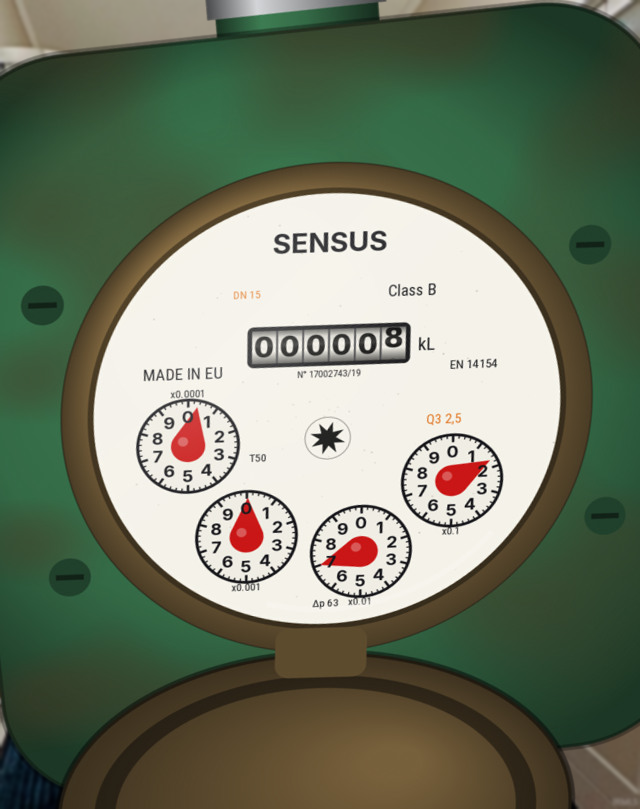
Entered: 8.1700 kL
